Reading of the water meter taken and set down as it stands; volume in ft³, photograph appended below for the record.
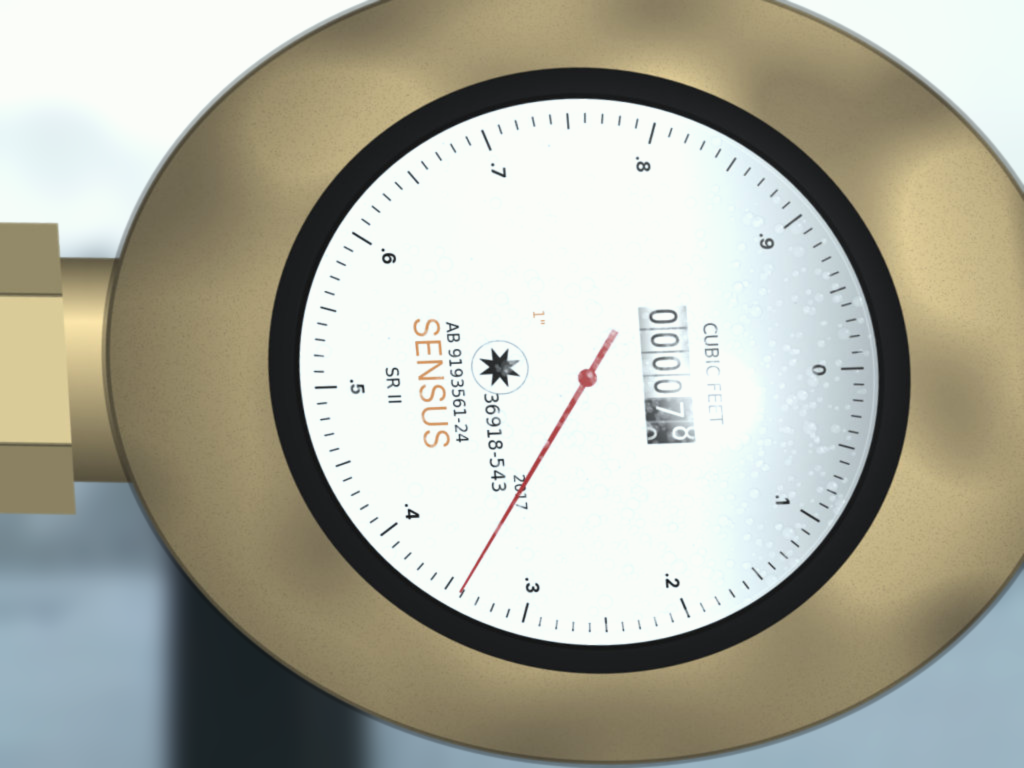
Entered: 78.34 ft³
